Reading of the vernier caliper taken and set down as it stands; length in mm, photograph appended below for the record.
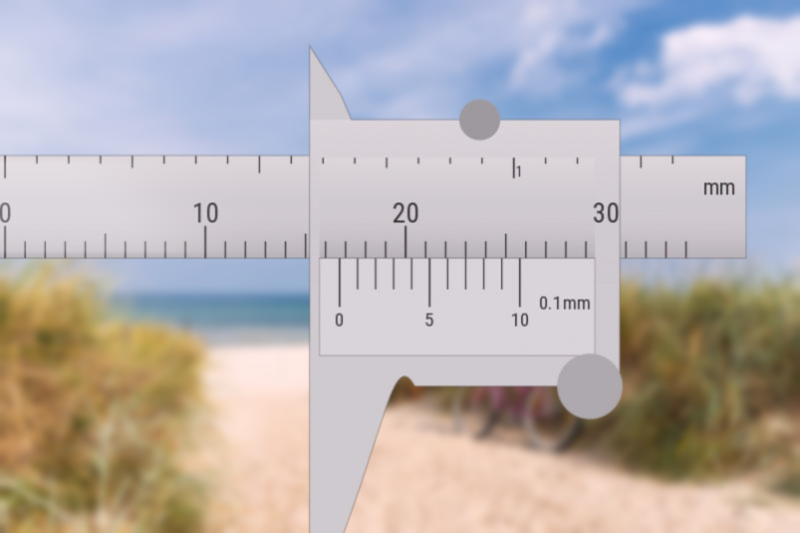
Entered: 16.7 mm
